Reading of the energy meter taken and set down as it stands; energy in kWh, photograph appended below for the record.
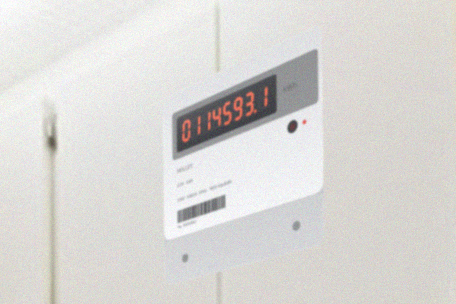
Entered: 114593.1 kWh
